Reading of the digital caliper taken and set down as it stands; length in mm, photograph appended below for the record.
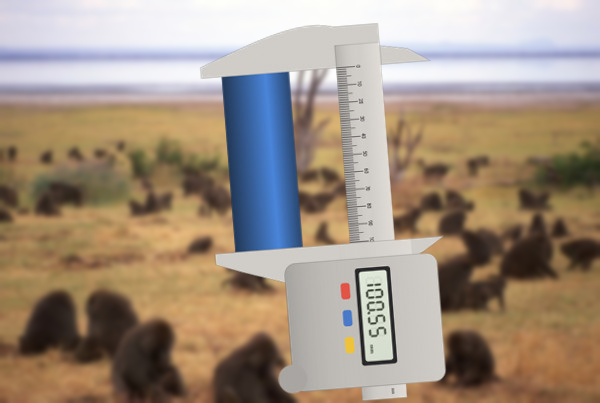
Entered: 100.55 mm
